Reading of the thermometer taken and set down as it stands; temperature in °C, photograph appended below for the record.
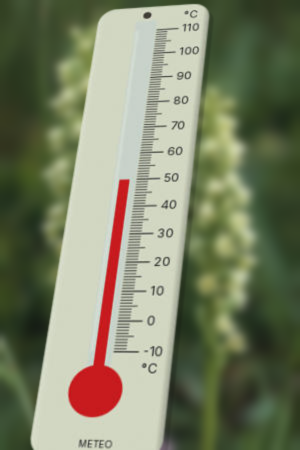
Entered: 50 °C
